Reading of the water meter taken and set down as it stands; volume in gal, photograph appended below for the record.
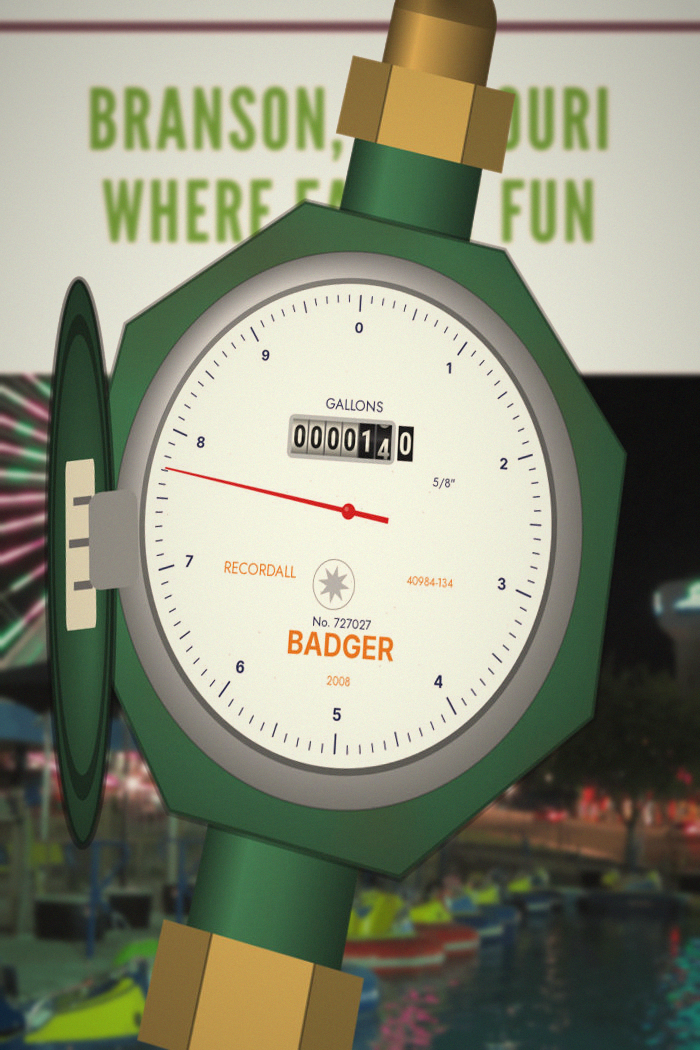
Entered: 137.7 gal
